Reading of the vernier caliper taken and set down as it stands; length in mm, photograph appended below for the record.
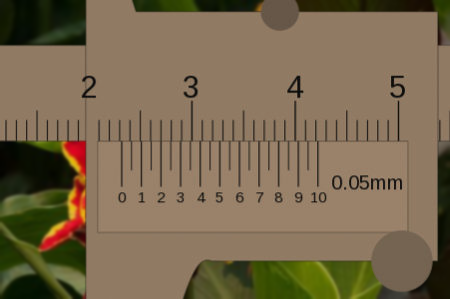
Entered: 23.2 mm
